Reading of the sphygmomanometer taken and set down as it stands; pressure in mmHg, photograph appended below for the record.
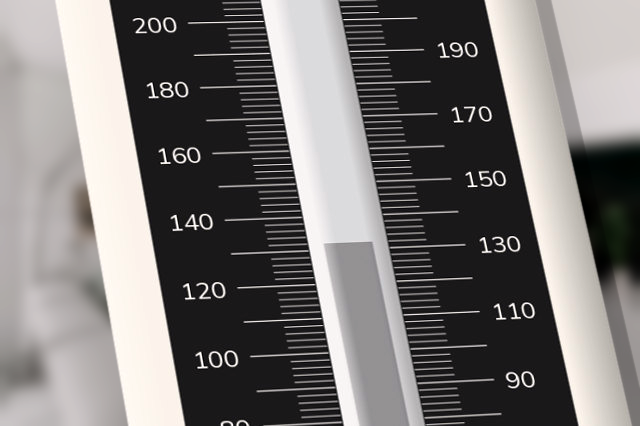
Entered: 132 mmHg
